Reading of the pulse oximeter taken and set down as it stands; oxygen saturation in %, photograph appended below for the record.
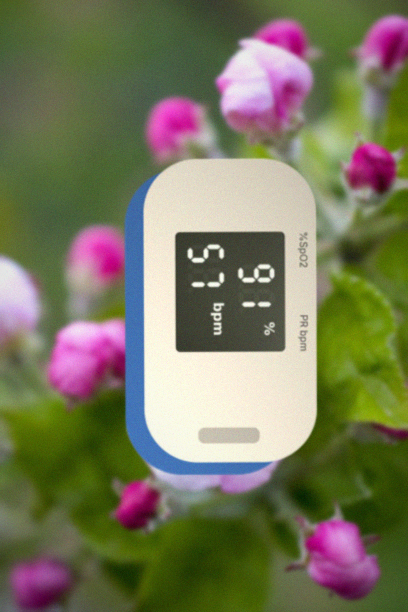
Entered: 91 %
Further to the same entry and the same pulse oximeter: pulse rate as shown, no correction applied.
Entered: 57 bpm
